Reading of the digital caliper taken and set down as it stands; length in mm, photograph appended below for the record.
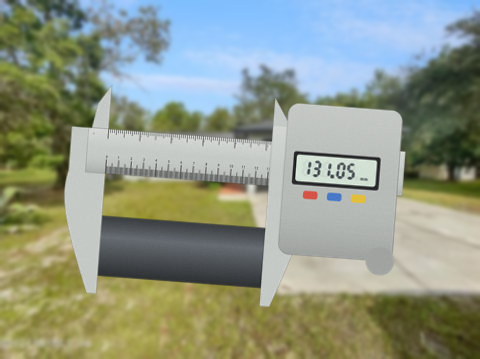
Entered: 131.05 mm
